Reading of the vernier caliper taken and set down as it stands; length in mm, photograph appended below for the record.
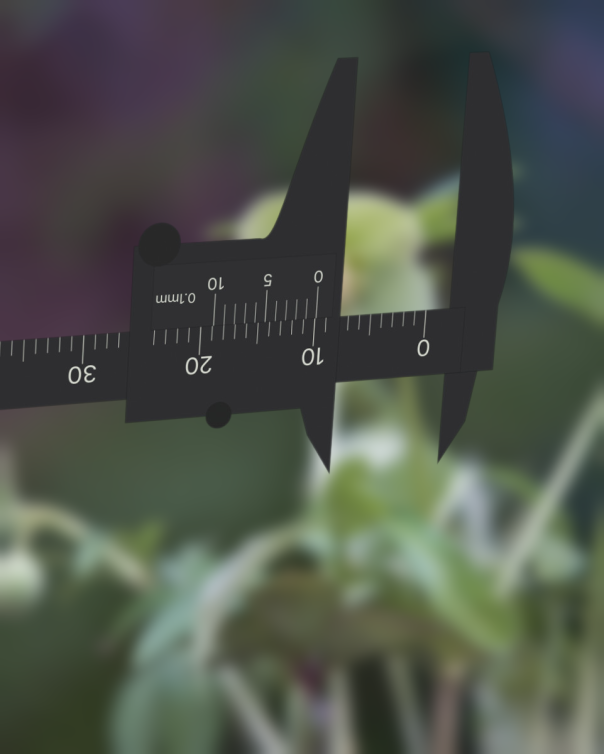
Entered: 9.9 mm
